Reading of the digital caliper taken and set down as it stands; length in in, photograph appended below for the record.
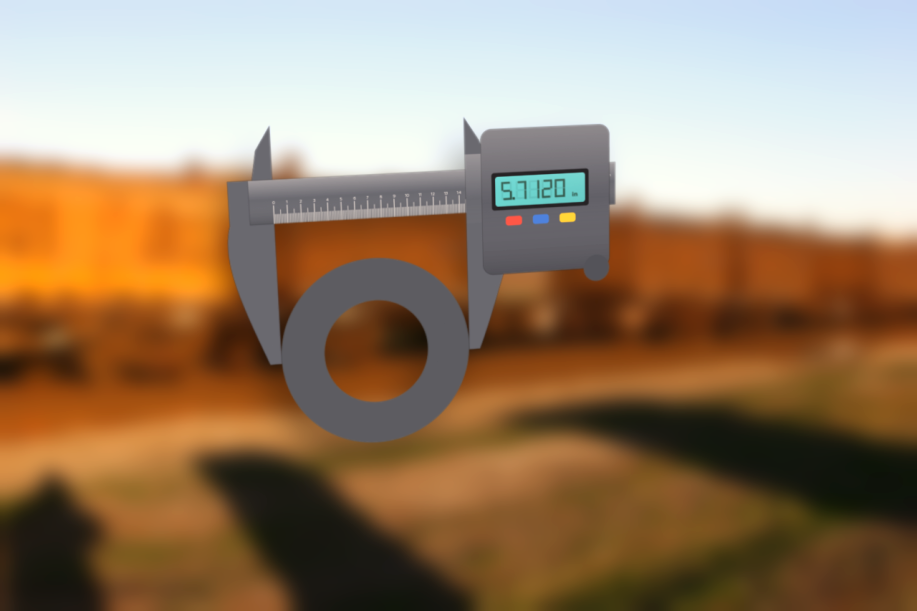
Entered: 5.7120 in
